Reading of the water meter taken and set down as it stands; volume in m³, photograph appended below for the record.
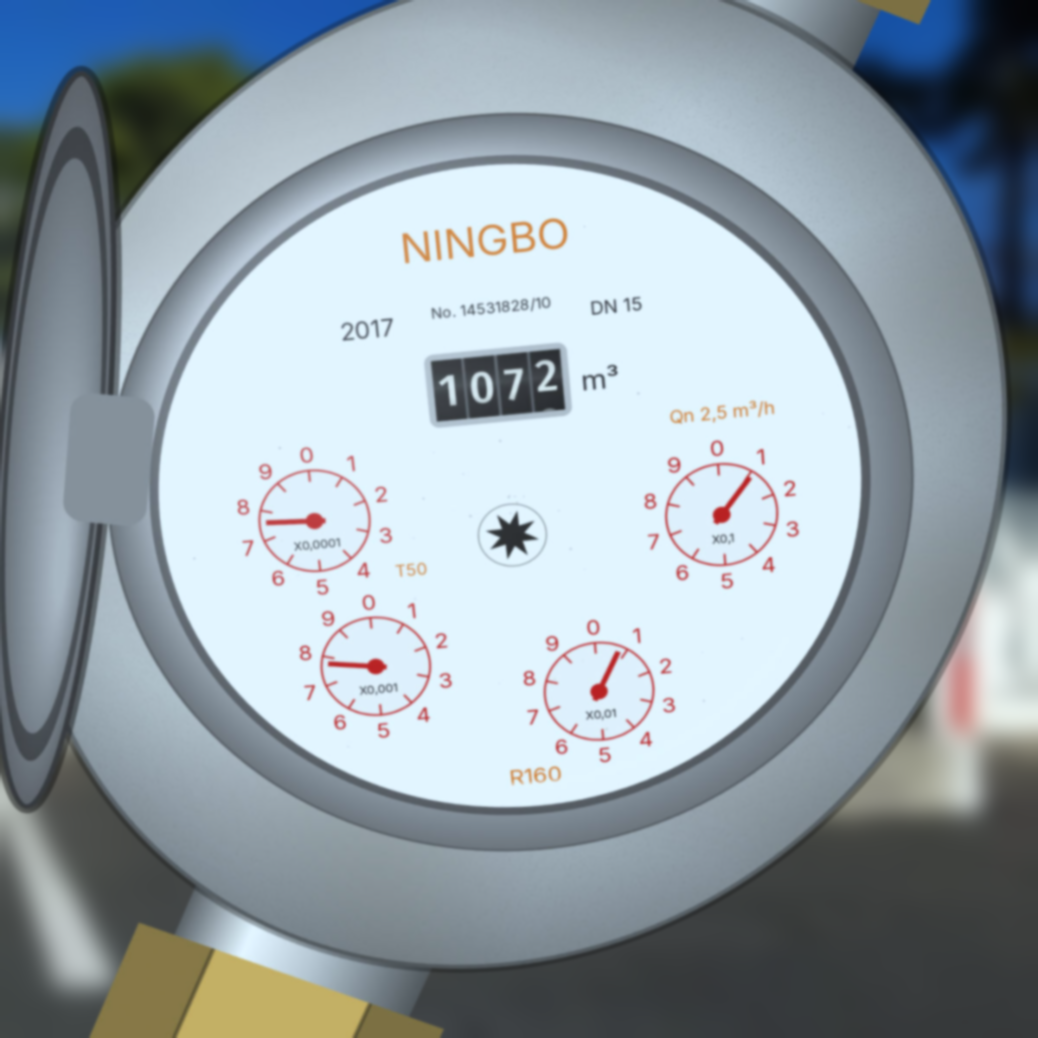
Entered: 1072.1077 m³
